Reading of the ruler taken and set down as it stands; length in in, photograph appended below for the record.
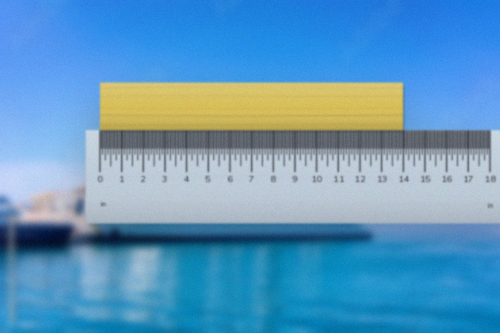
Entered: 14 in
